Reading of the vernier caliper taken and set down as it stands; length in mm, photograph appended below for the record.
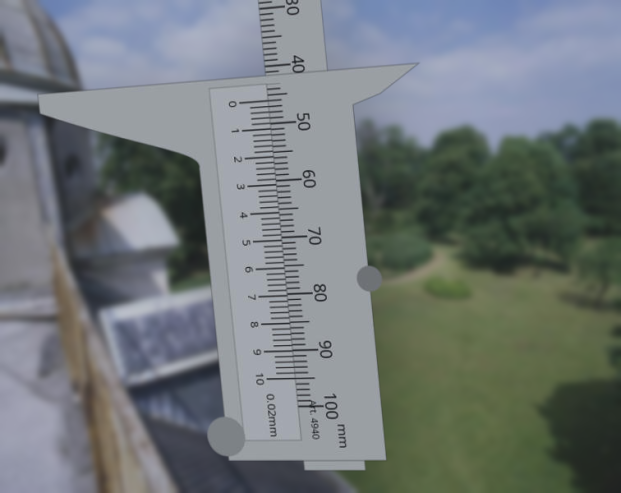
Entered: 46.0 mm
